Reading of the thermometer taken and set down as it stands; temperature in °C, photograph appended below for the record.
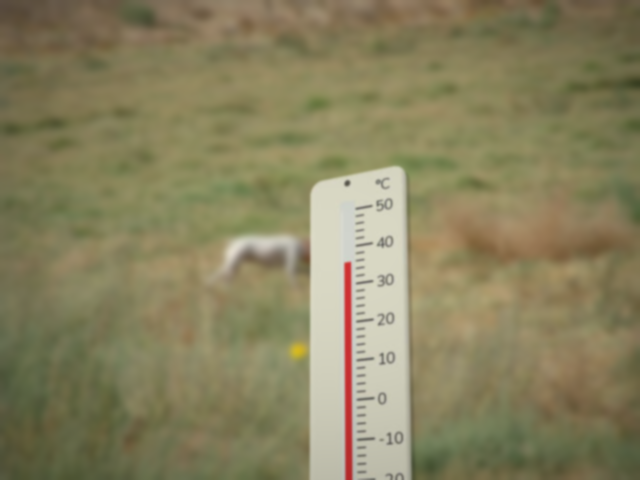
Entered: 36 °C
